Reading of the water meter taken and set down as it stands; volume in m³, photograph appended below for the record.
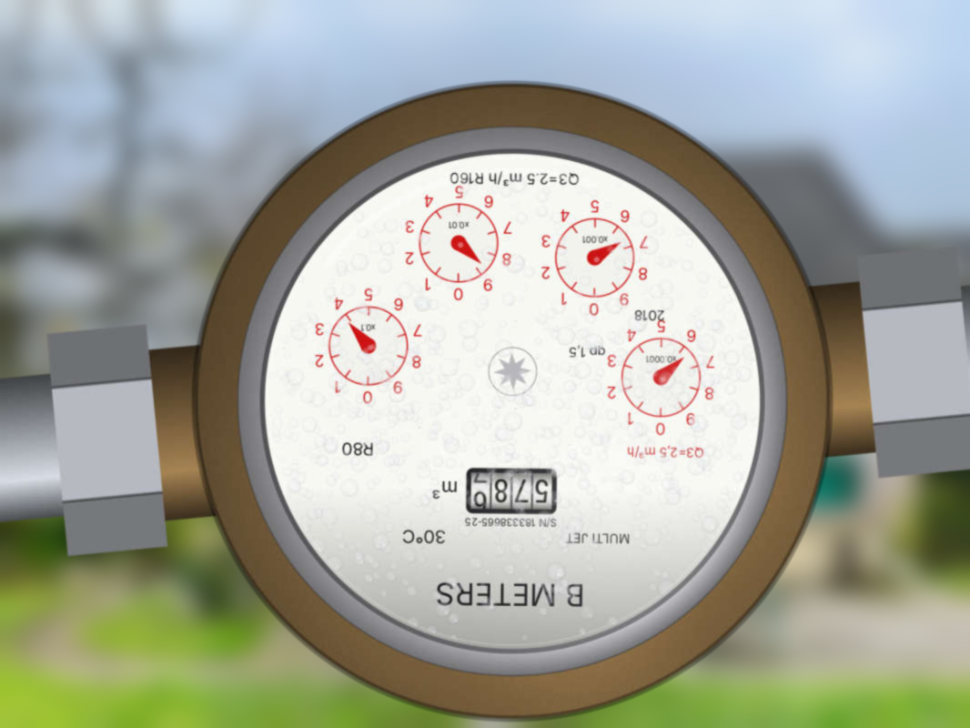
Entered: 5786.3866 m³
